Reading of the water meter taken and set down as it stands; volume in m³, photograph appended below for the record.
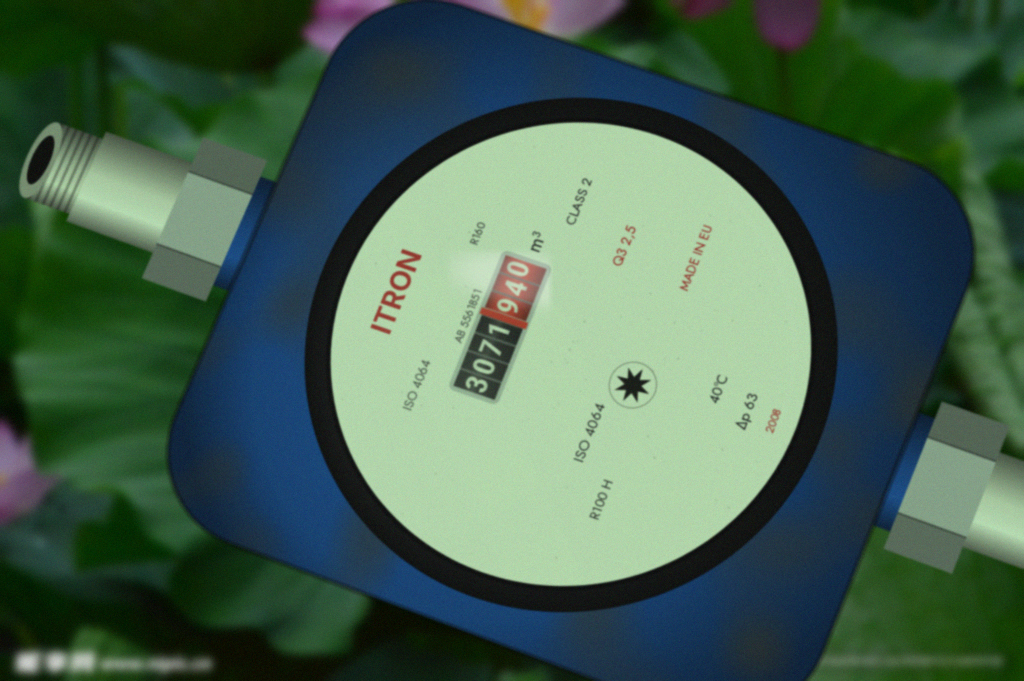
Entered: 3071.940 m³
